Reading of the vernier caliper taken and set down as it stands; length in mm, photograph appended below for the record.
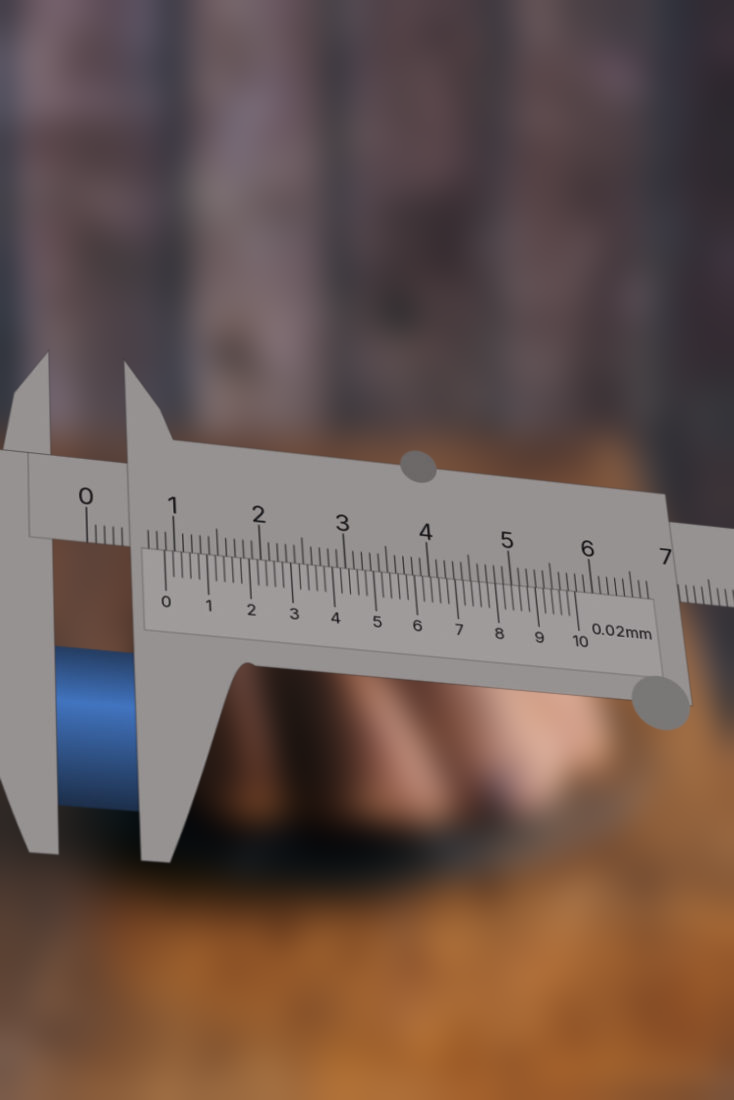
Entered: 8.8 mm
